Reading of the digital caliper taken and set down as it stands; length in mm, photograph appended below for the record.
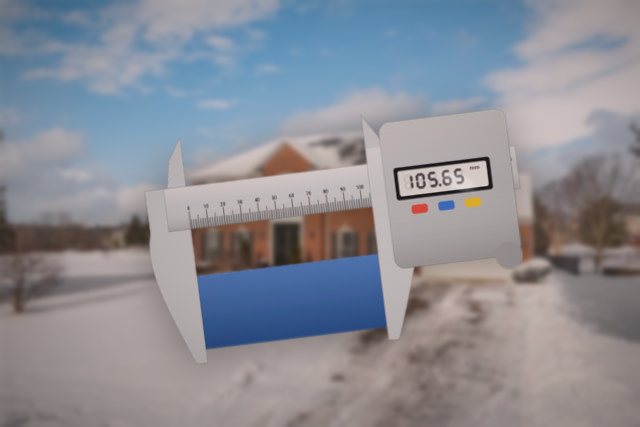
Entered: 105.65 mm
